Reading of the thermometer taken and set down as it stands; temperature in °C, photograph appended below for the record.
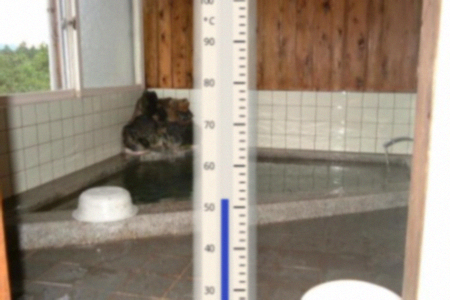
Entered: 52 °C
